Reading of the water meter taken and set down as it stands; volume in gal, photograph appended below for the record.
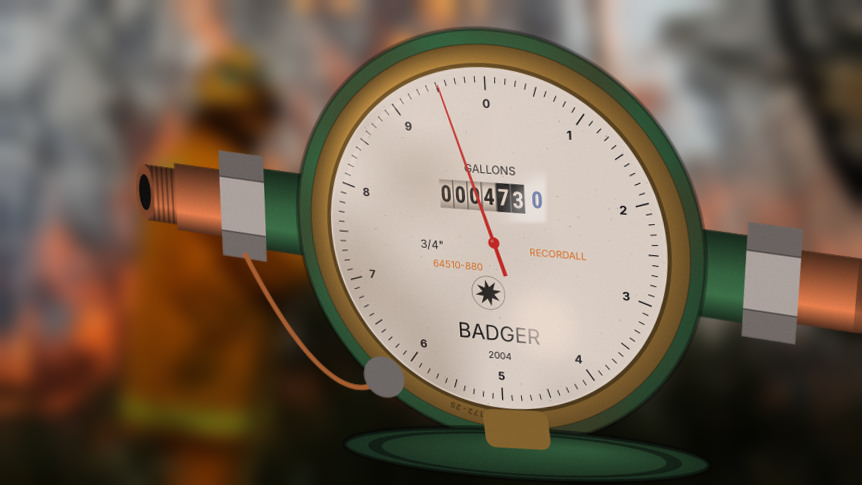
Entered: 4729.5 gal
